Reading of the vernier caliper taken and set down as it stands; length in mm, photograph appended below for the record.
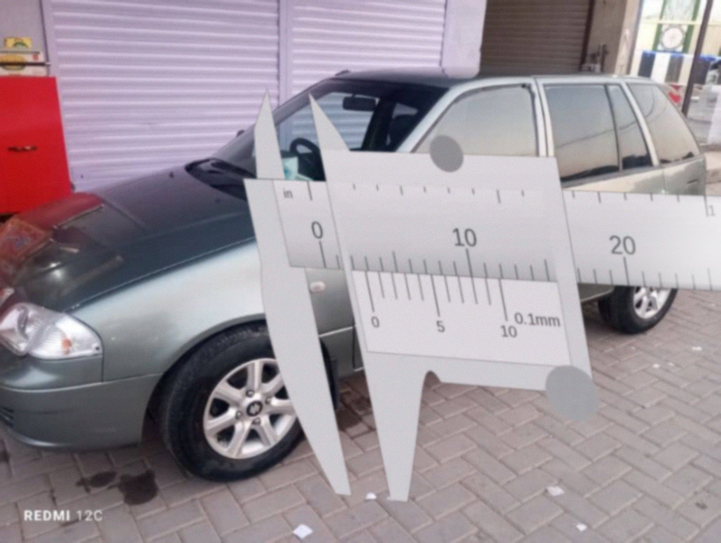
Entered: 2.8 mm
